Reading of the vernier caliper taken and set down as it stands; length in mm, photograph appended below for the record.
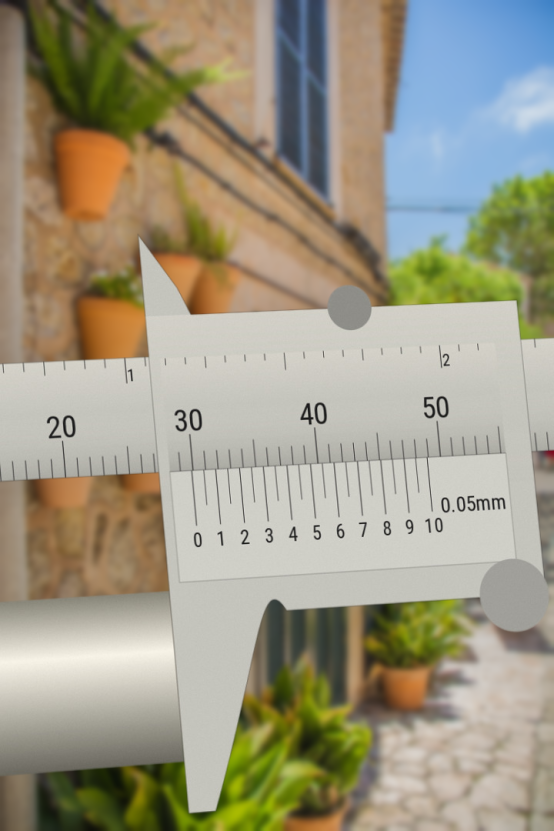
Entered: 29.9 mm
